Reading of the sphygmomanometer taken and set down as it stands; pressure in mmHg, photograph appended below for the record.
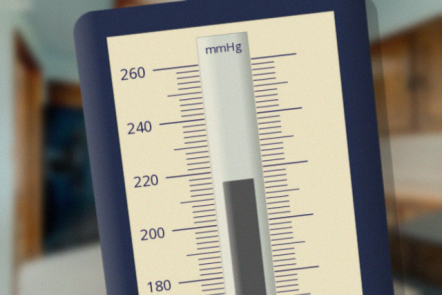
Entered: 216 mmHg
